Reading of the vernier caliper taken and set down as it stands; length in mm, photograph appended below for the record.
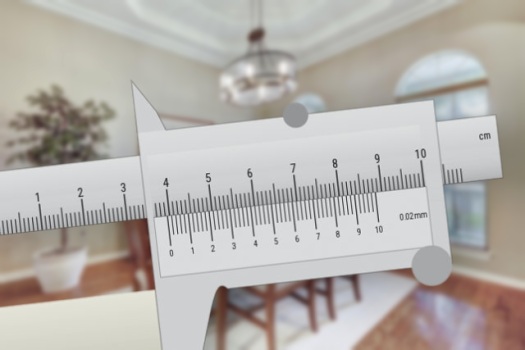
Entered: 39.5 mm
